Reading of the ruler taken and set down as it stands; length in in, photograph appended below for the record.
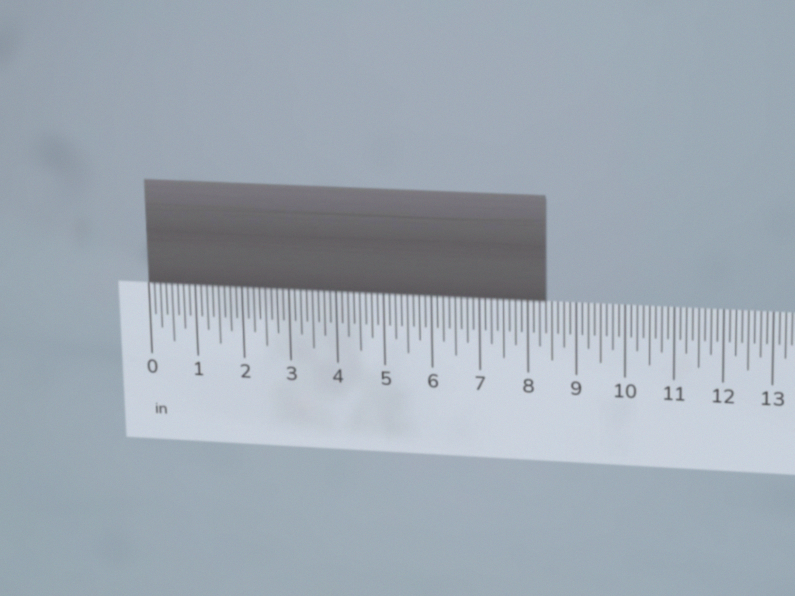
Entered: 8.375 in
